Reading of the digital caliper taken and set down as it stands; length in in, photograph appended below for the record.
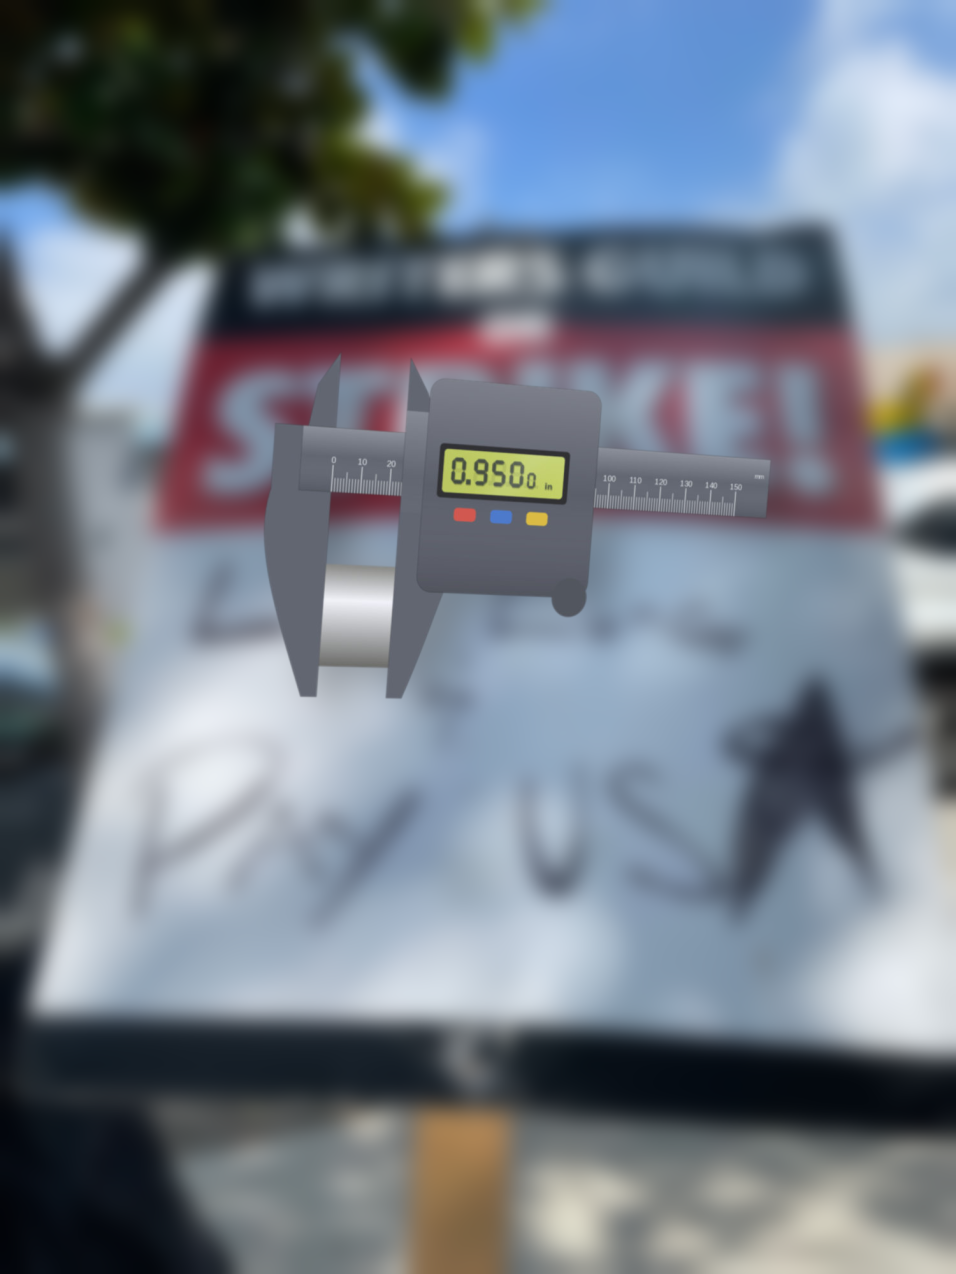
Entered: 0.9500 in
